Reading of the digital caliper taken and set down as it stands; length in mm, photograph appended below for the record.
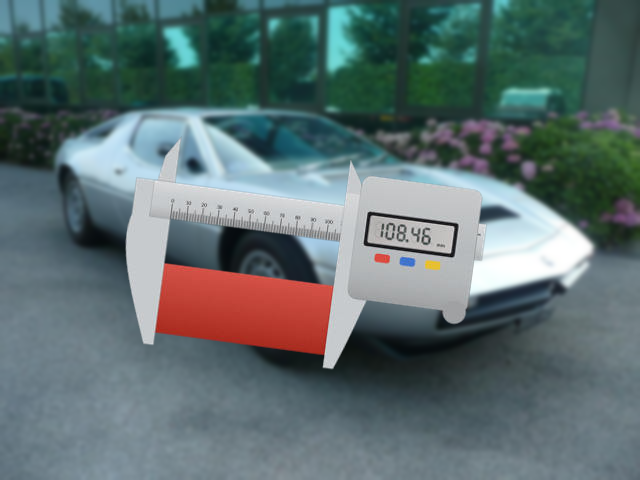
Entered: 108.46 mm
